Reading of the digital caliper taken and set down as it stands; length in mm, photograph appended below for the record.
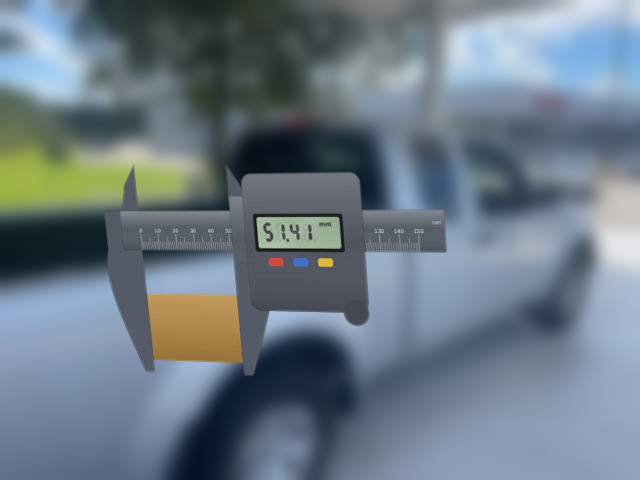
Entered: 51.41 mm
